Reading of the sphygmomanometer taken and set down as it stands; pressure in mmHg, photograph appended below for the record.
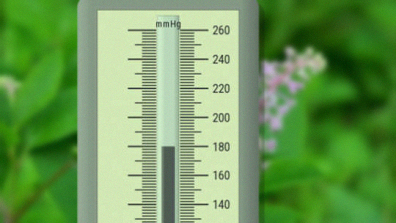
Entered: 180 mmHg
